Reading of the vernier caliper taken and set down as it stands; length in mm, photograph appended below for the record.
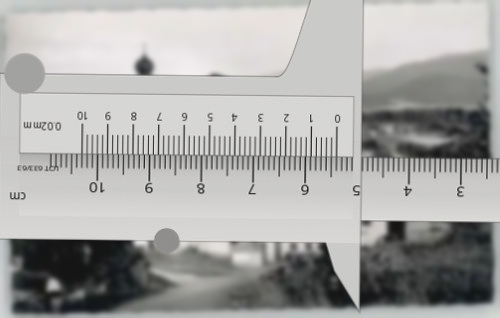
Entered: 54.0 mm
